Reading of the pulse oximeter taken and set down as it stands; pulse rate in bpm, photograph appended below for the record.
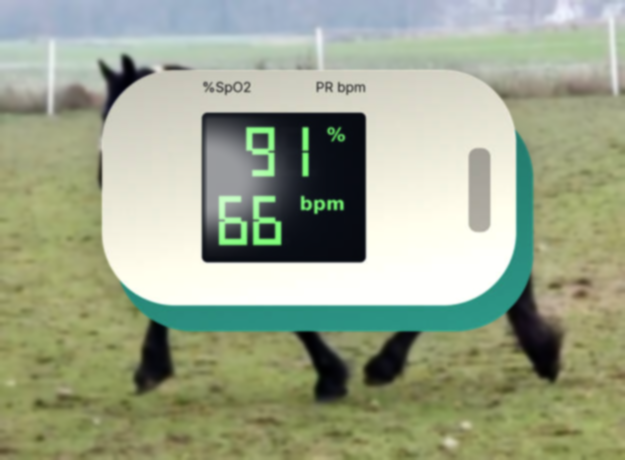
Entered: 66 bpm
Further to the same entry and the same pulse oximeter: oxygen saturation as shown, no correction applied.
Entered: 91 %
